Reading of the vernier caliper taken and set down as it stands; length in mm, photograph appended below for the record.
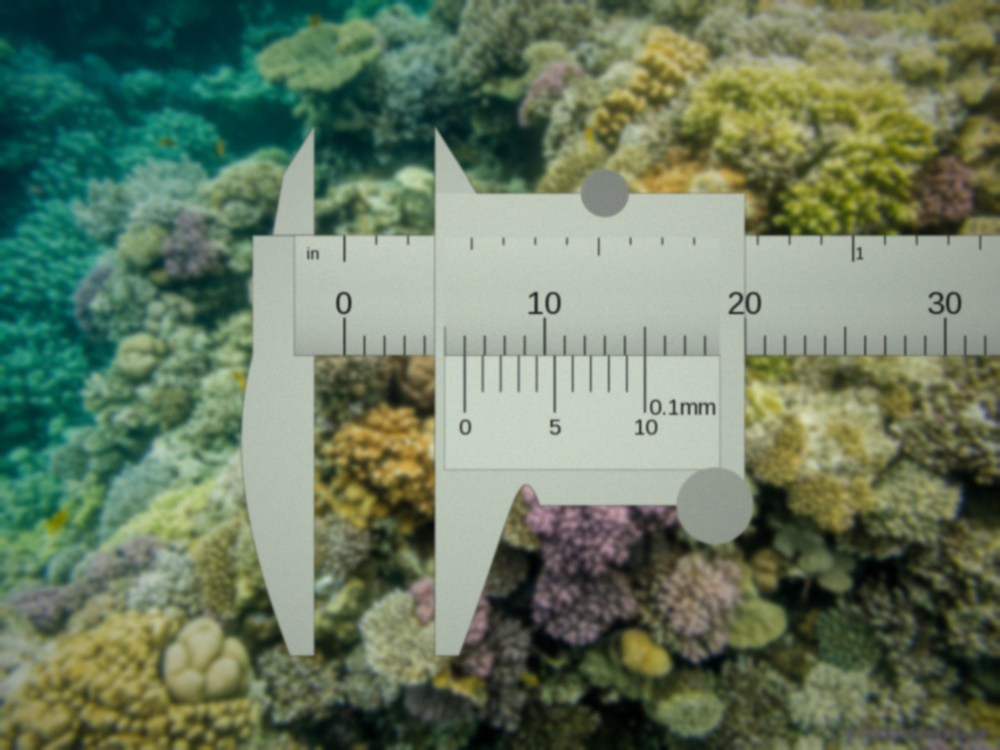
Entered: 6.0 mm
